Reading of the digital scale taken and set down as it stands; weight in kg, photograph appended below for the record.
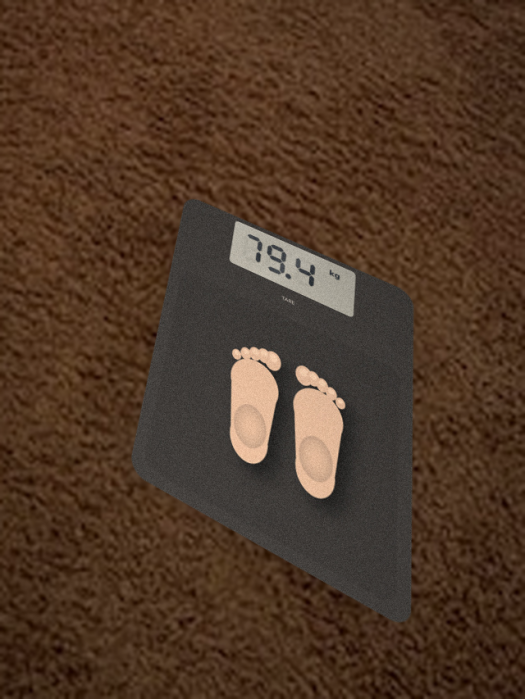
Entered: 79.4 kg
